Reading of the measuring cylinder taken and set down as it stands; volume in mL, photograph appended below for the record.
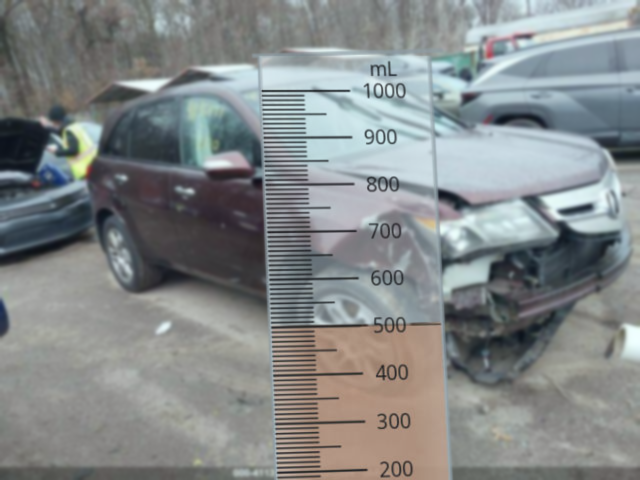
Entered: 500 mL
